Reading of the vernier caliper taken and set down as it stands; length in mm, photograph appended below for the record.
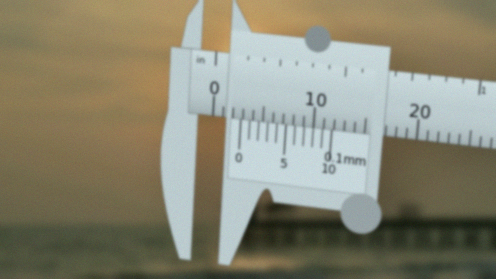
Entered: 2.8 mm
